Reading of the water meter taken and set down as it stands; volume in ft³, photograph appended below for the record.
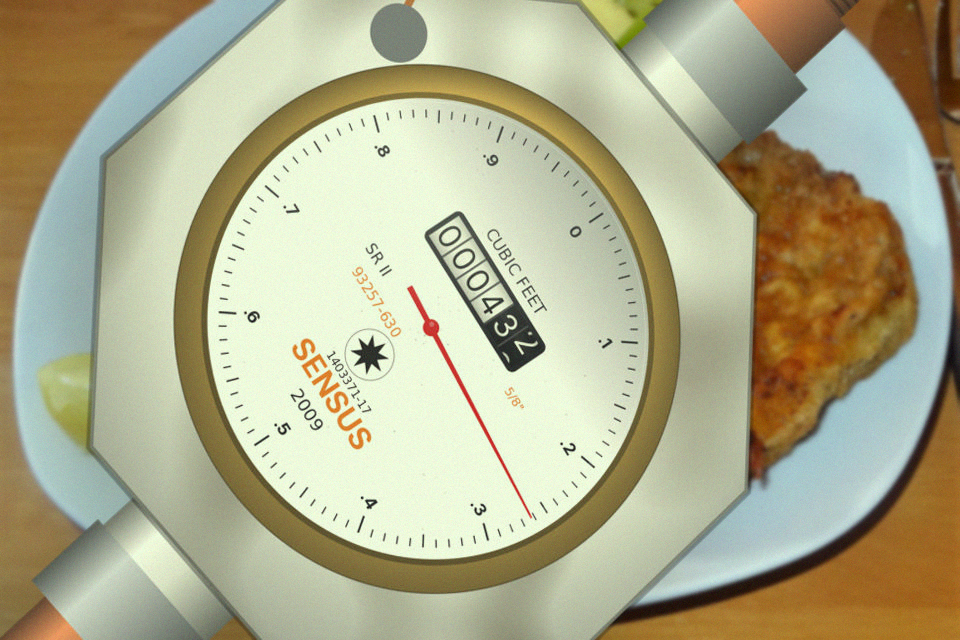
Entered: 432.26 ft³
